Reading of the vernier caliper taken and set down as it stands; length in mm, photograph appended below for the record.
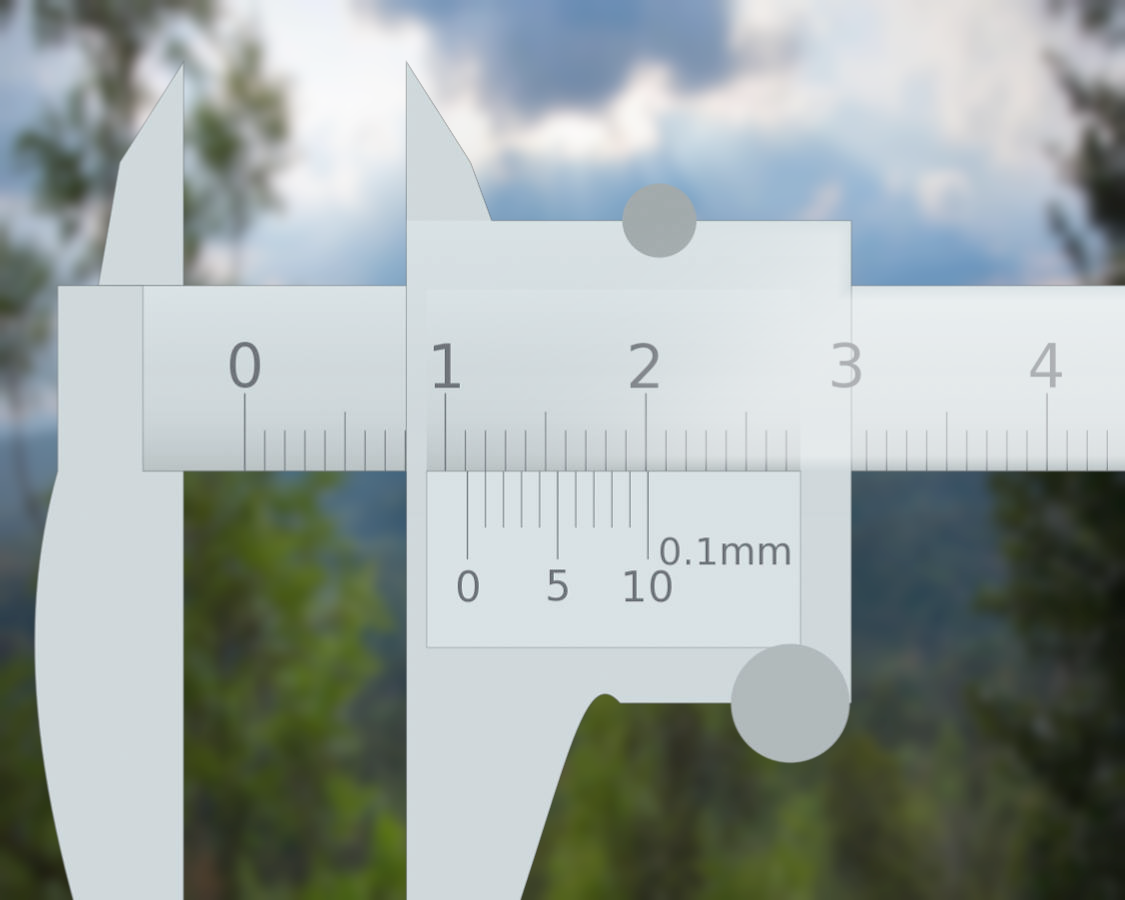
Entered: 11.1 mm
